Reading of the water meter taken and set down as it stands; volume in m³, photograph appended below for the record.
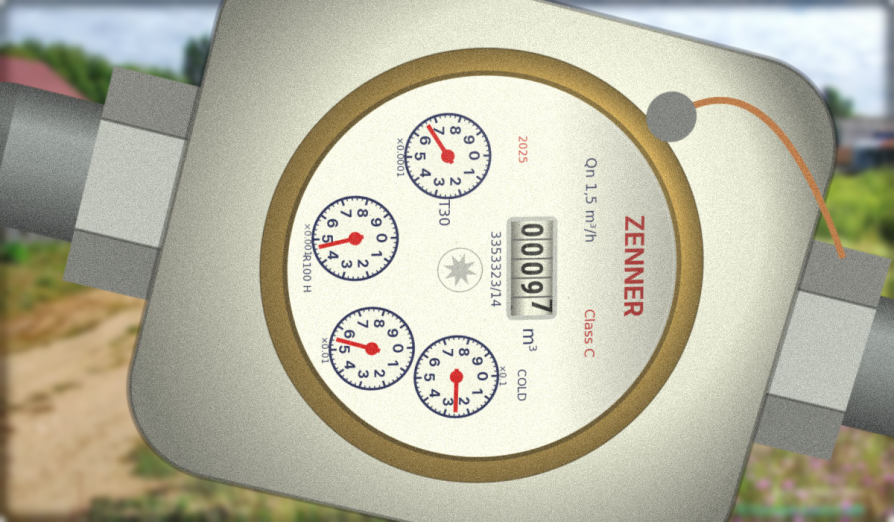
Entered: 97.2546 m³
